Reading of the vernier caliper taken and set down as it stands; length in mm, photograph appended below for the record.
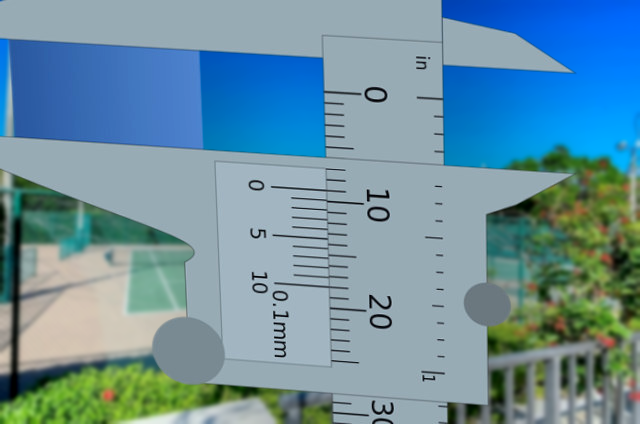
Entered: 9.0 mm
